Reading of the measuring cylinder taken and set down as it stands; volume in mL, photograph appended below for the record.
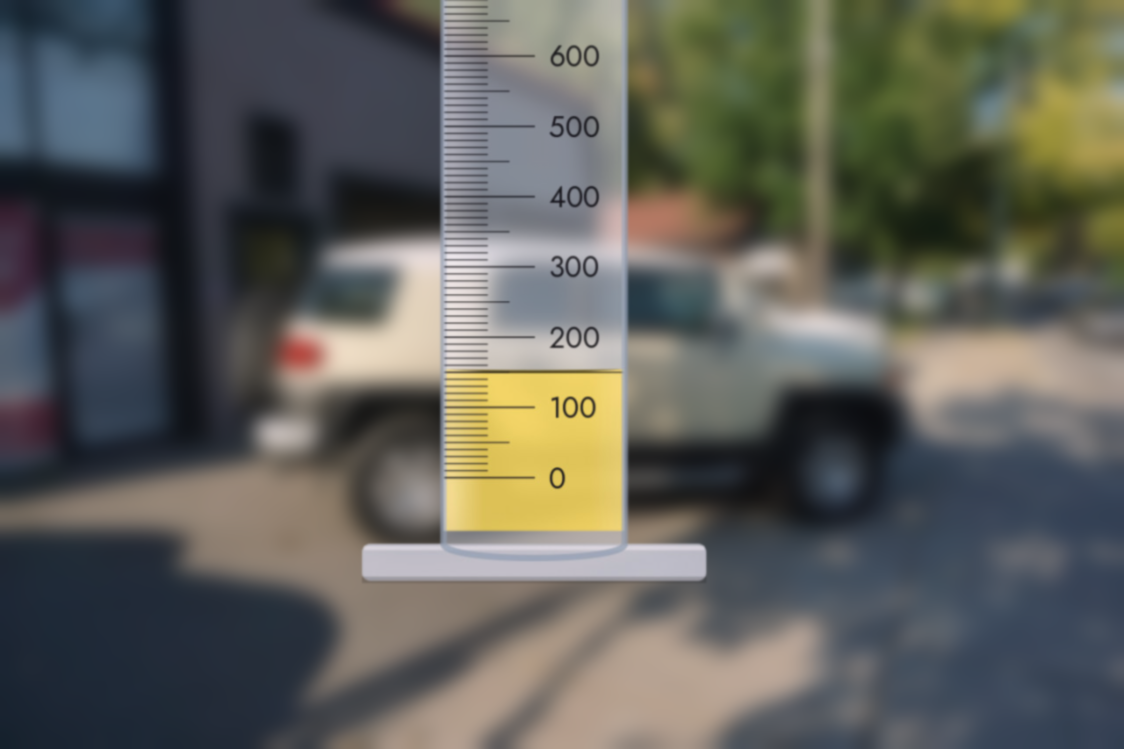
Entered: 150 mL
